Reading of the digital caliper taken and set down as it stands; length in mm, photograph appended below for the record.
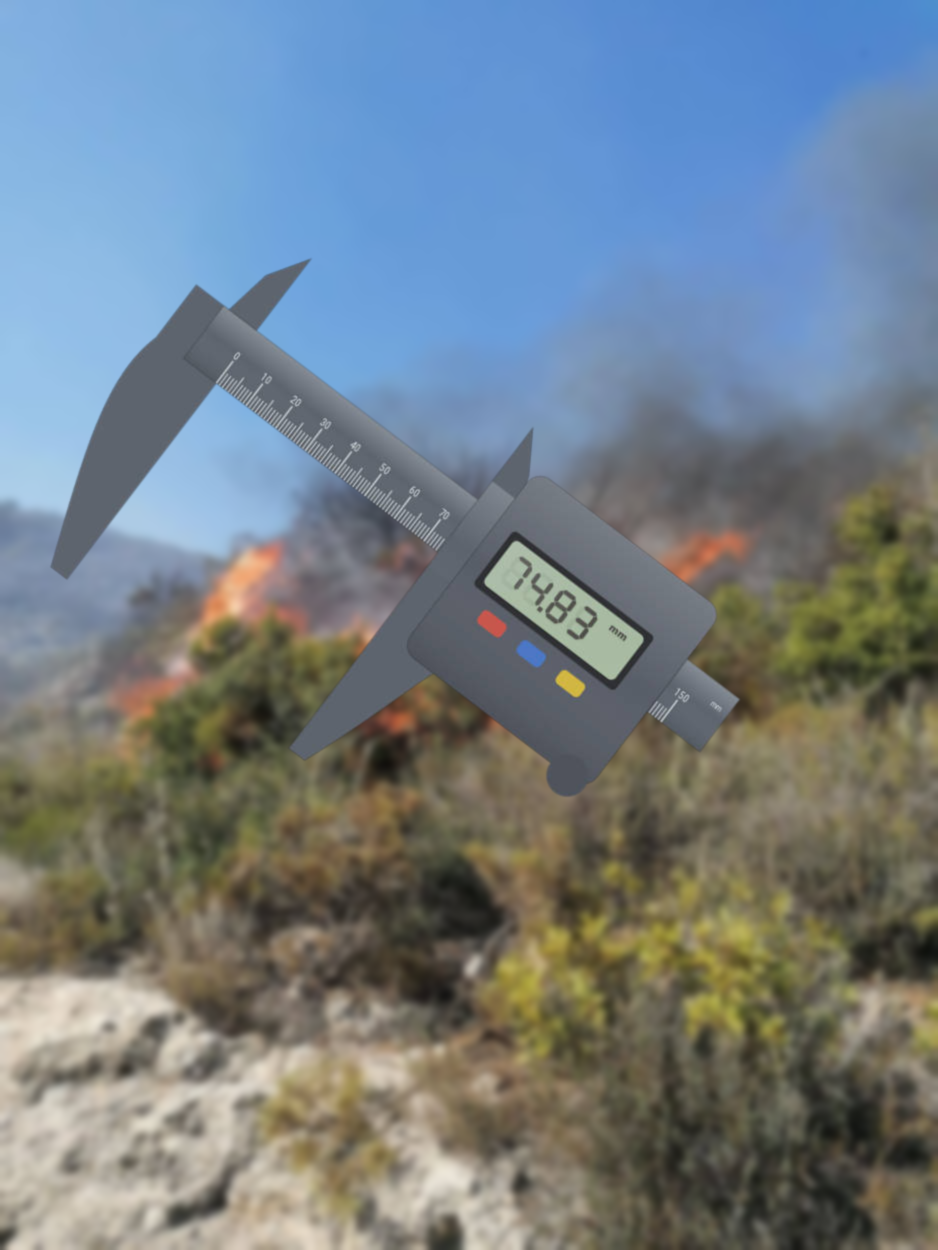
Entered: 74.83 mm
